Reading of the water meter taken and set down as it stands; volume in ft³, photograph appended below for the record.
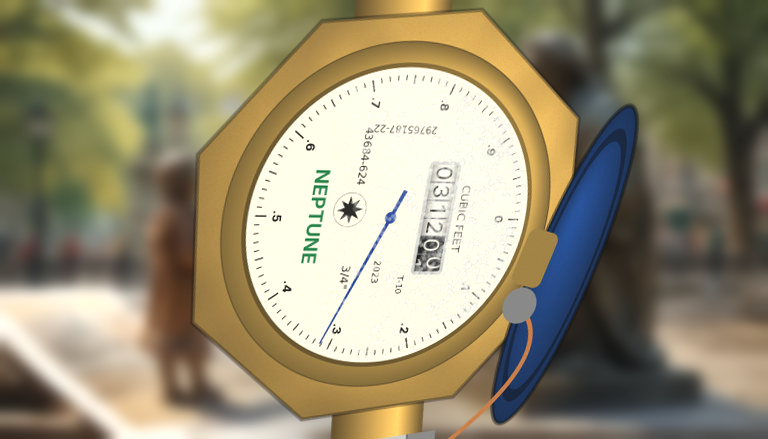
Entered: 31200.31 ft³
